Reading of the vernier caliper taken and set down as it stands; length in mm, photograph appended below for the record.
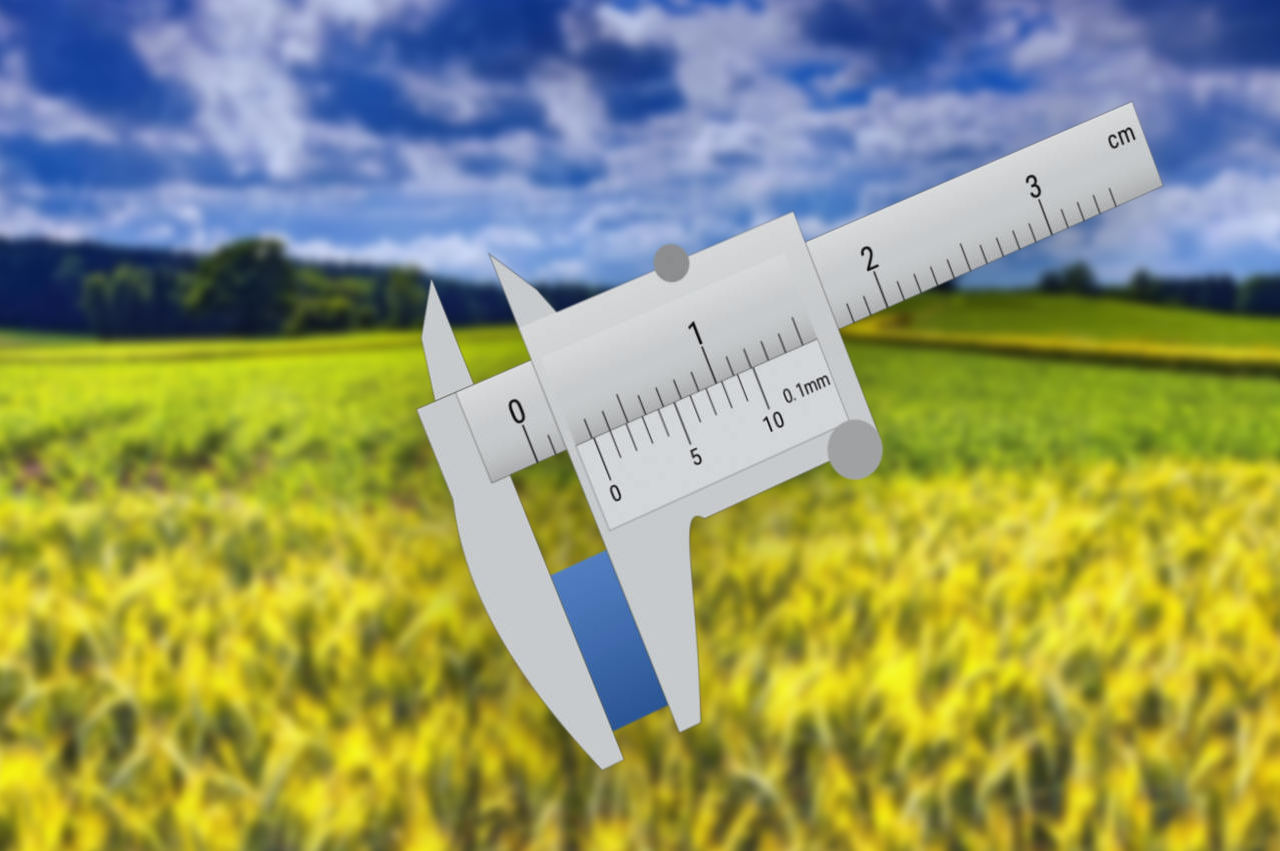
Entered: 3.1 mm
